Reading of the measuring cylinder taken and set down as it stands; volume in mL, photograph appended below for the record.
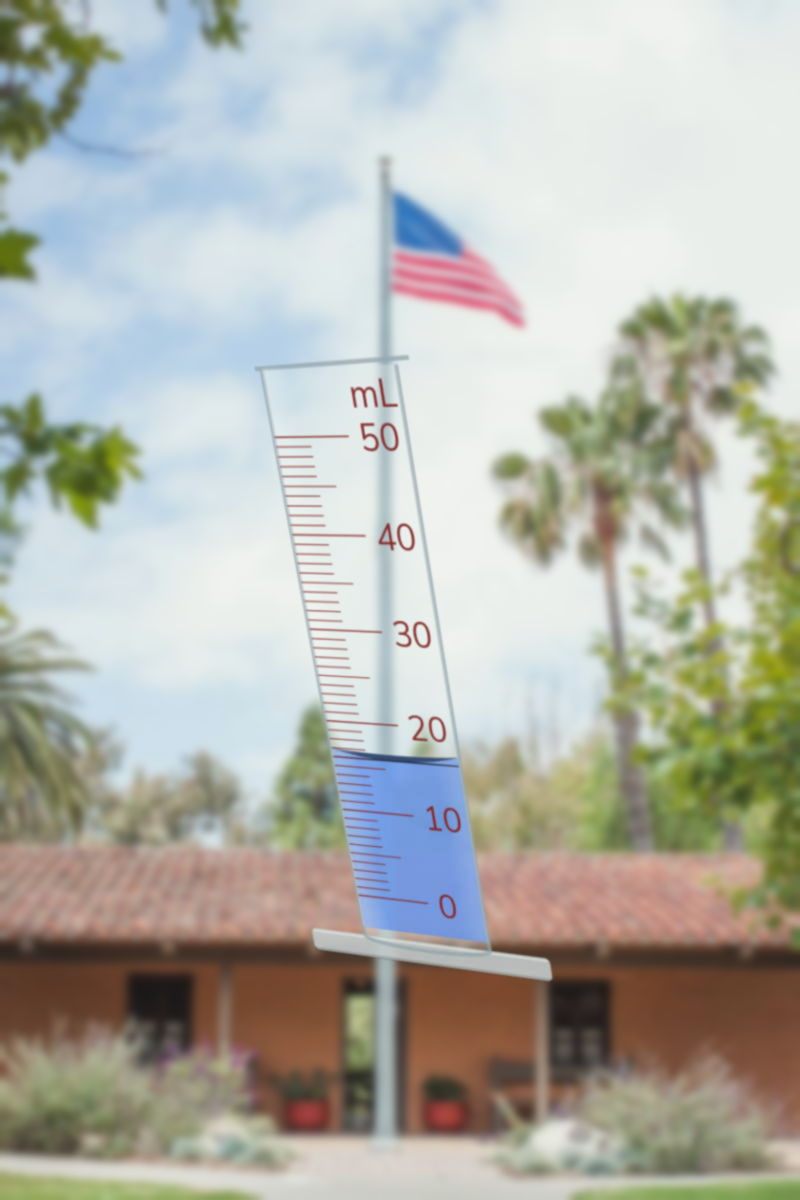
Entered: 16 mL
